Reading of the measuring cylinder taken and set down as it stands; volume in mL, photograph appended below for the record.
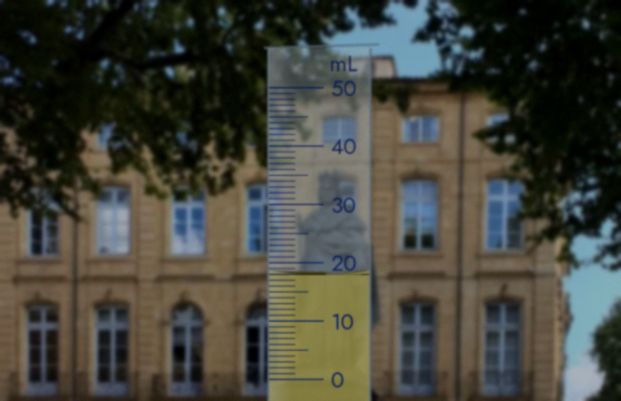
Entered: 18 mL
